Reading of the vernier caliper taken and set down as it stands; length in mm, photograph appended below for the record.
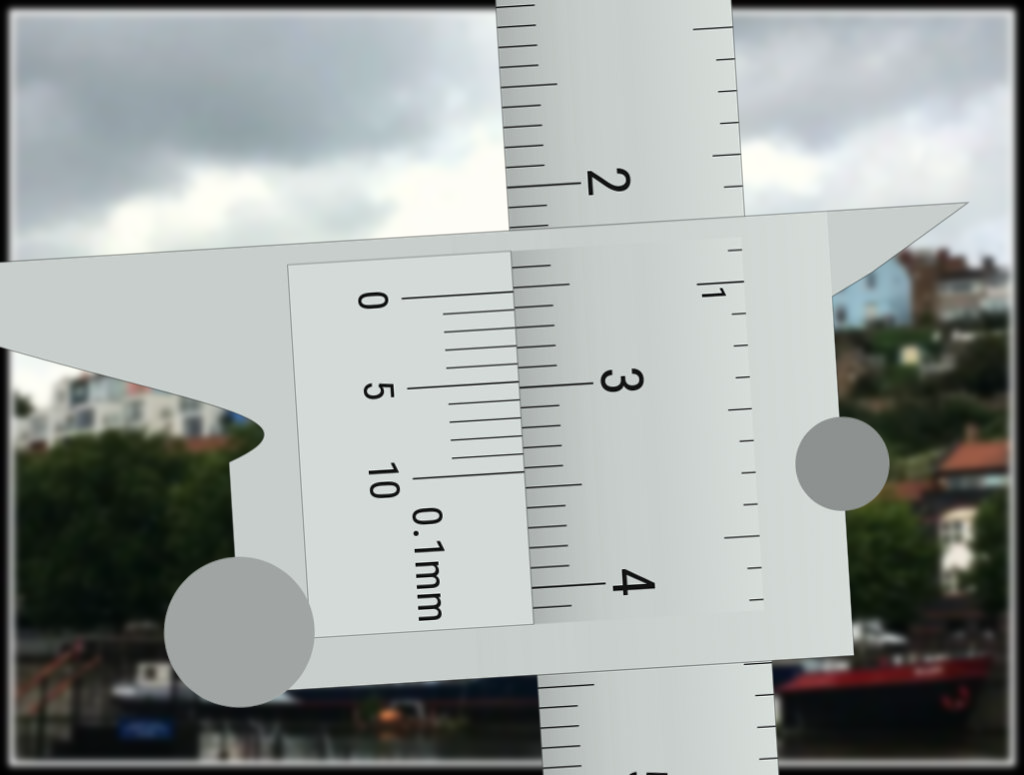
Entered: 25.2 mm
